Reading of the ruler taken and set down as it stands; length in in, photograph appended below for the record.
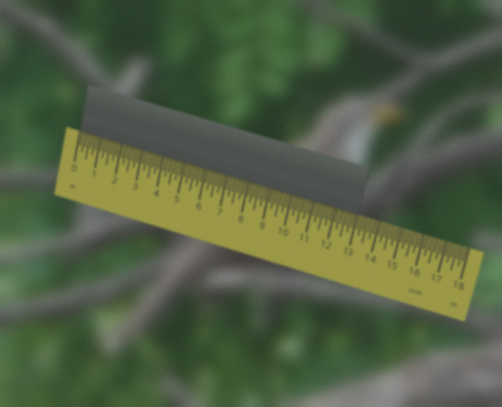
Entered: 13 in
